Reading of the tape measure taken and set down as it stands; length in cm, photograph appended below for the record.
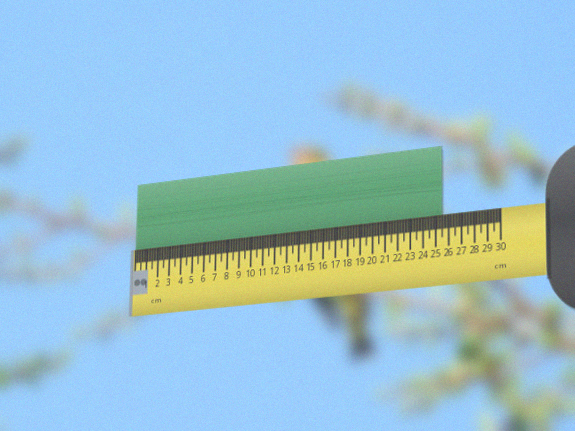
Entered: 25.5 cm
